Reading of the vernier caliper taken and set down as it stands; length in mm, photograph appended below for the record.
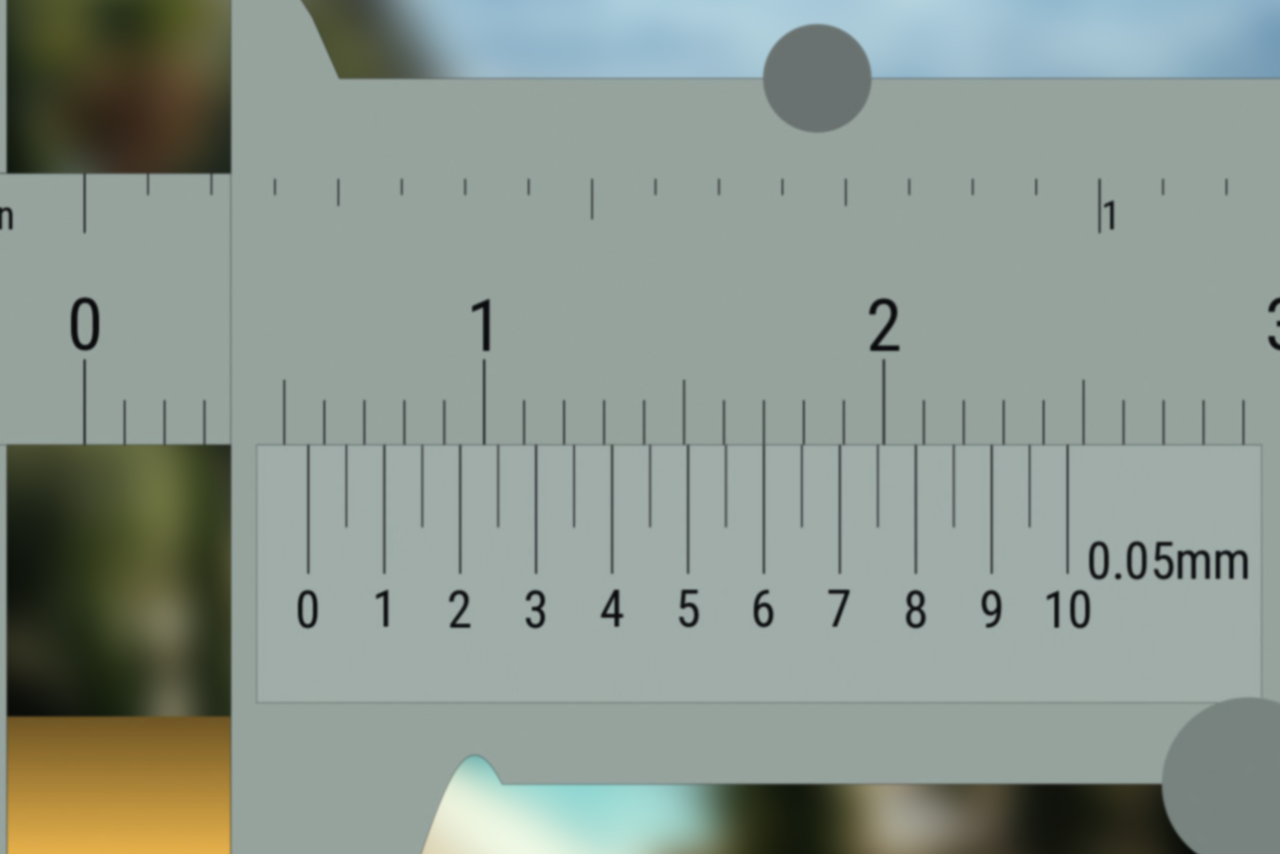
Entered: 5.60 mm
